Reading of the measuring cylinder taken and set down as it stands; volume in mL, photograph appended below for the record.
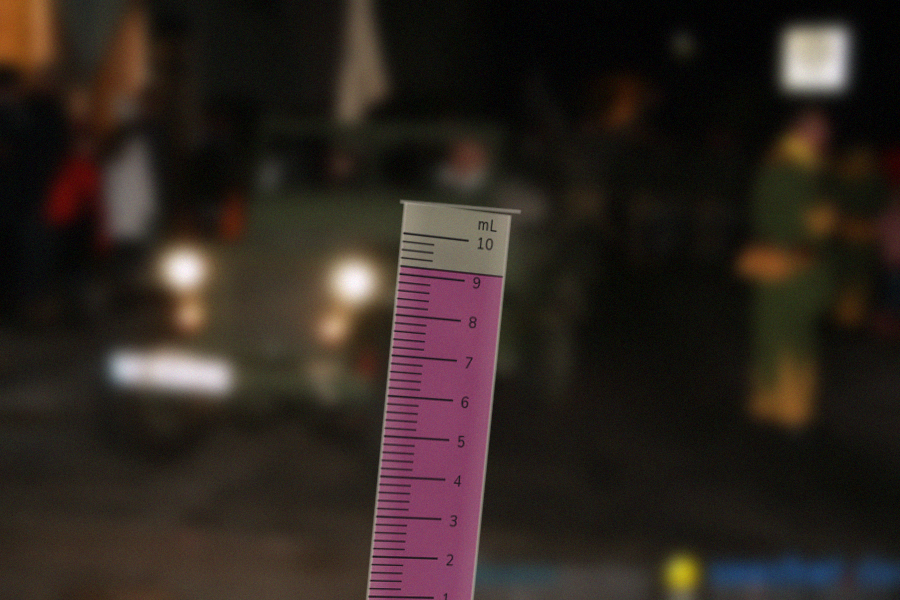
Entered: 9.2 mL
